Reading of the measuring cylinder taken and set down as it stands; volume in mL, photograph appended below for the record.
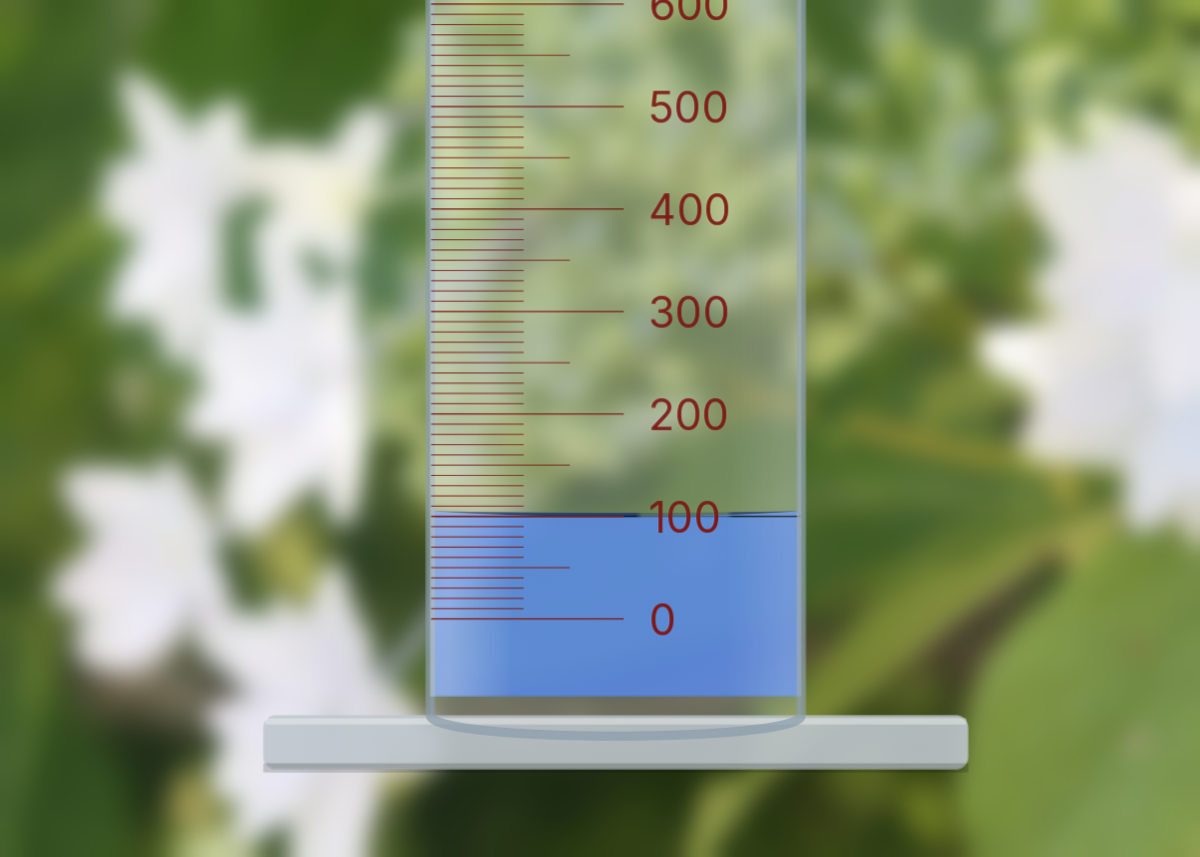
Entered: 100 mL
